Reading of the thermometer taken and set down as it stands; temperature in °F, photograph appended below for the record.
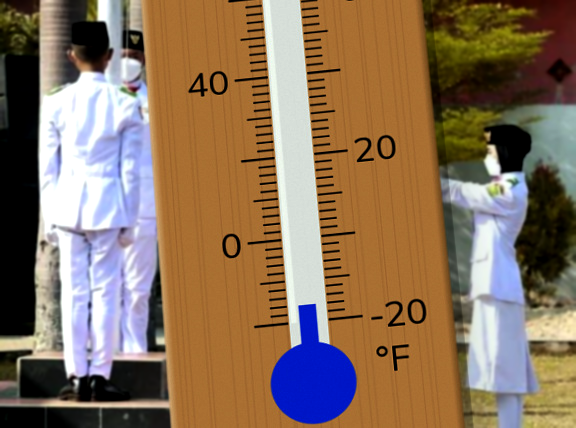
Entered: -16 °F
